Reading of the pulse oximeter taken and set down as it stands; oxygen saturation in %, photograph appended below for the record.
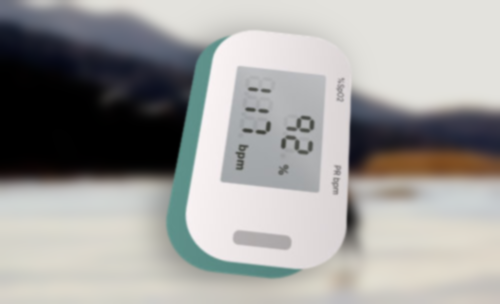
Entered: 92 %
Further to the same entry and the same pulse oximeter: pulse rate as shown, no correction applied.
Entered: 117 bpm
